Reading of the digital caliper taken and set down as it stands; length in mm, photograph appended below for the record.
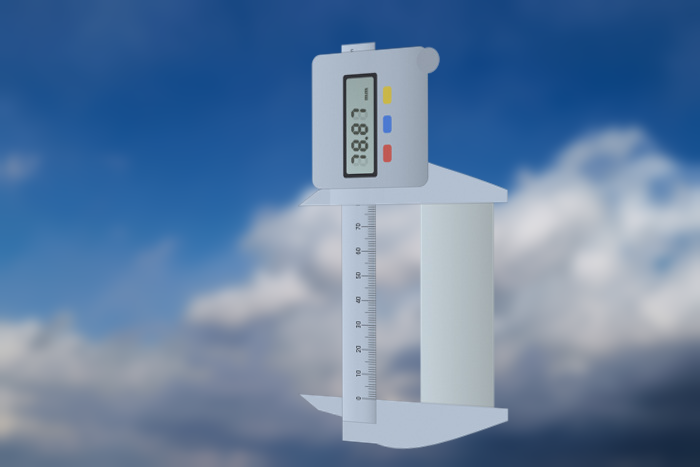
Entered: 78.87 mm
